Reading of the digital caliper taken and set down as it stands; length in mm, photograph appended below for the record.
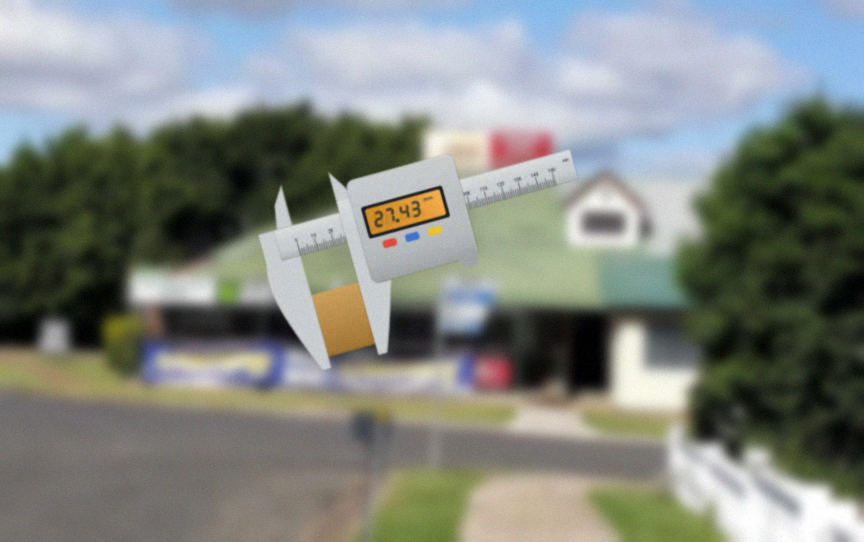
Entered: 27.43 mm
